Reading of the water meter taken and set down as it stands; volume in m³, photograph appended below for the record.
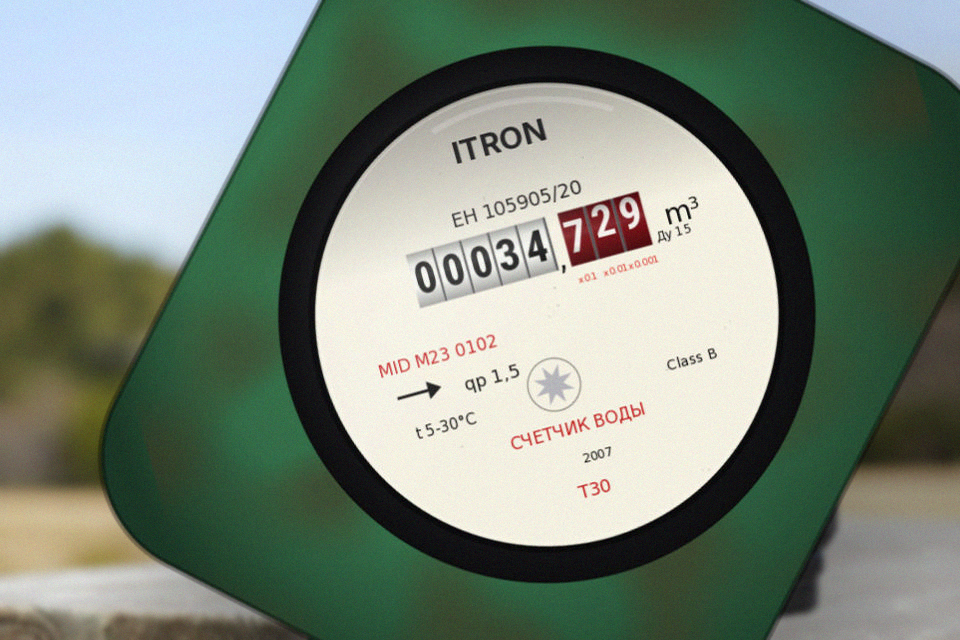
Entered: 34.729 m³
